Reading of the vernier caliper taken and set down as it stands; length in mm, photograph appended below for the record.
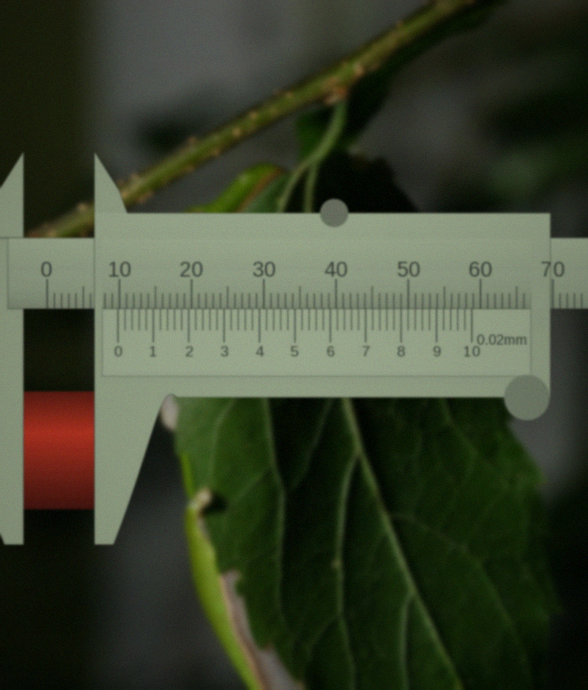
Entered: 9.8 mm
